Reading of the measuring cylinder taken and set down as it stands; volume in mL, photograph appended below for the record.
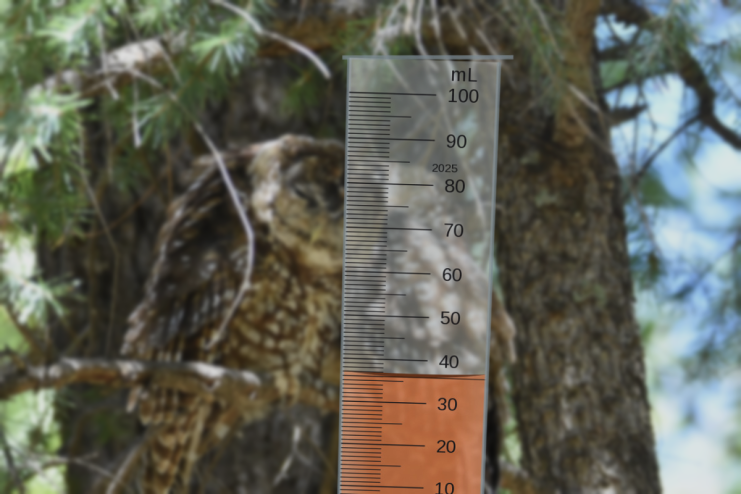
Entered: 36 mL
